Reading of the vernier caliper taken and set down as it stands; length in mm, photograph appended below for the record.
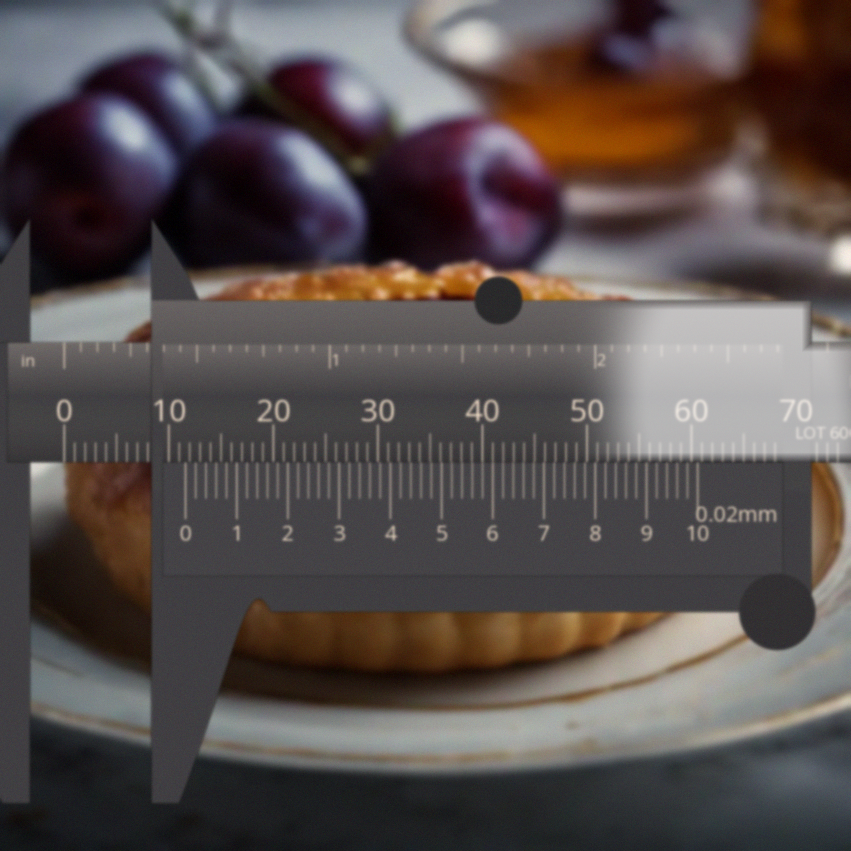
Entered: 11.6 mm
